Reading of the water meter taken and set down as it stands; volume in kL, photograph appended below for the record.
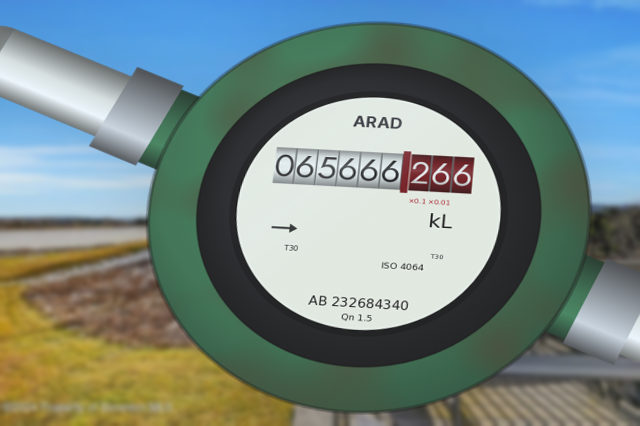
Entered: 65666.266 kL
